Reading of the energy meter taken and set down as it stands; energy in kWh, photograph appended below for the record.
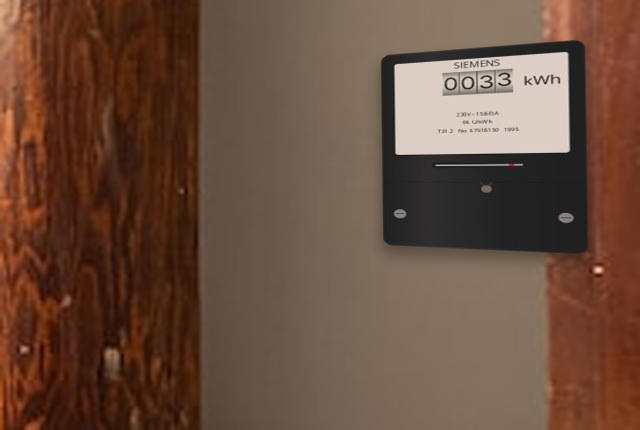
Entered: 33 kWh
